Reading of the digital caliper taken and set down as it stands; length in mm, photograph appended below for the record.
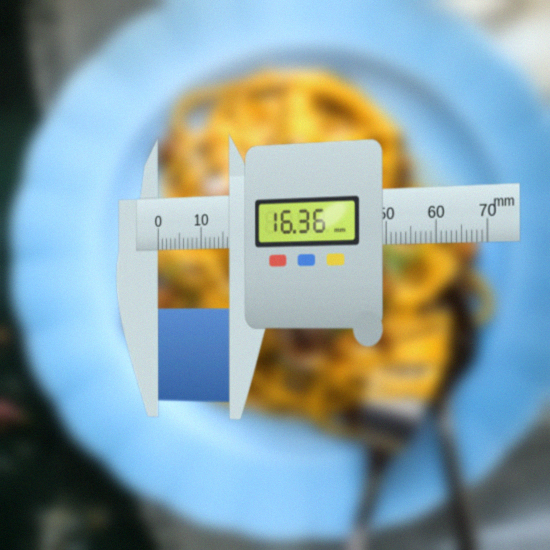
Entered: 16.36 mm
